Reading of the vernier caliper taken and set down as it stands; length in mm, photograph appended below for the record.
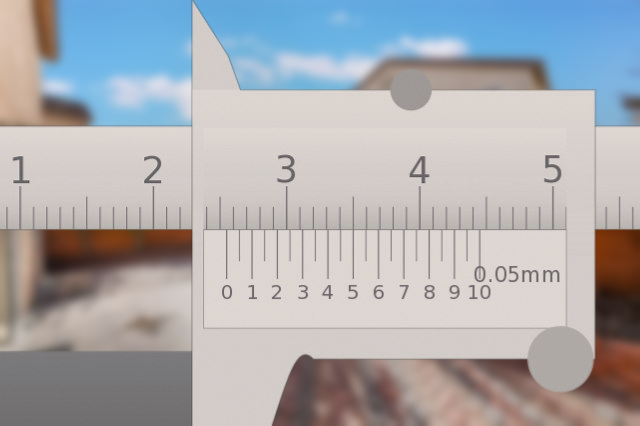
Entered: 25.5 mm
